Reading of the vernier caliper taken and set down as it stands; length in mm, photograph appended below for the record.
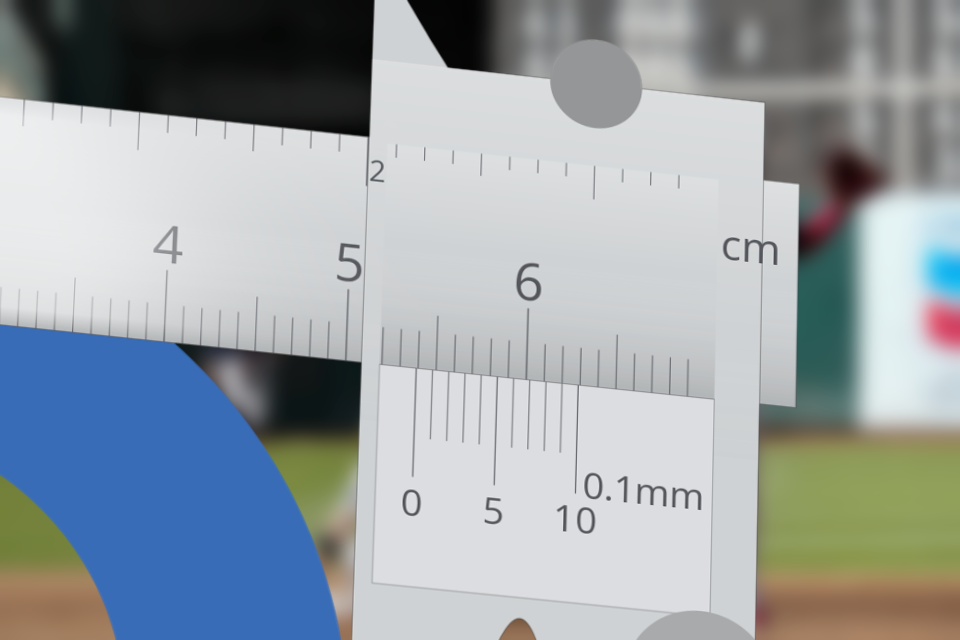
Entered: 53.9 mm
